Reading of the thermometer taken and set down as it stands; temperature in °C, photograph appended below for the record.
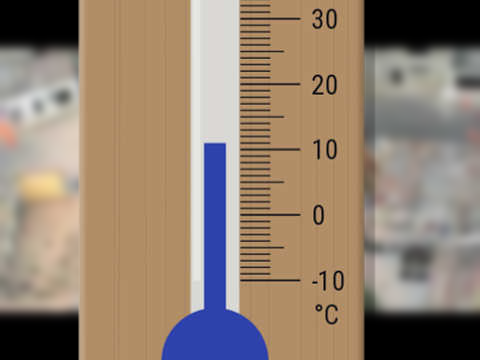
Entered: 11 °C
